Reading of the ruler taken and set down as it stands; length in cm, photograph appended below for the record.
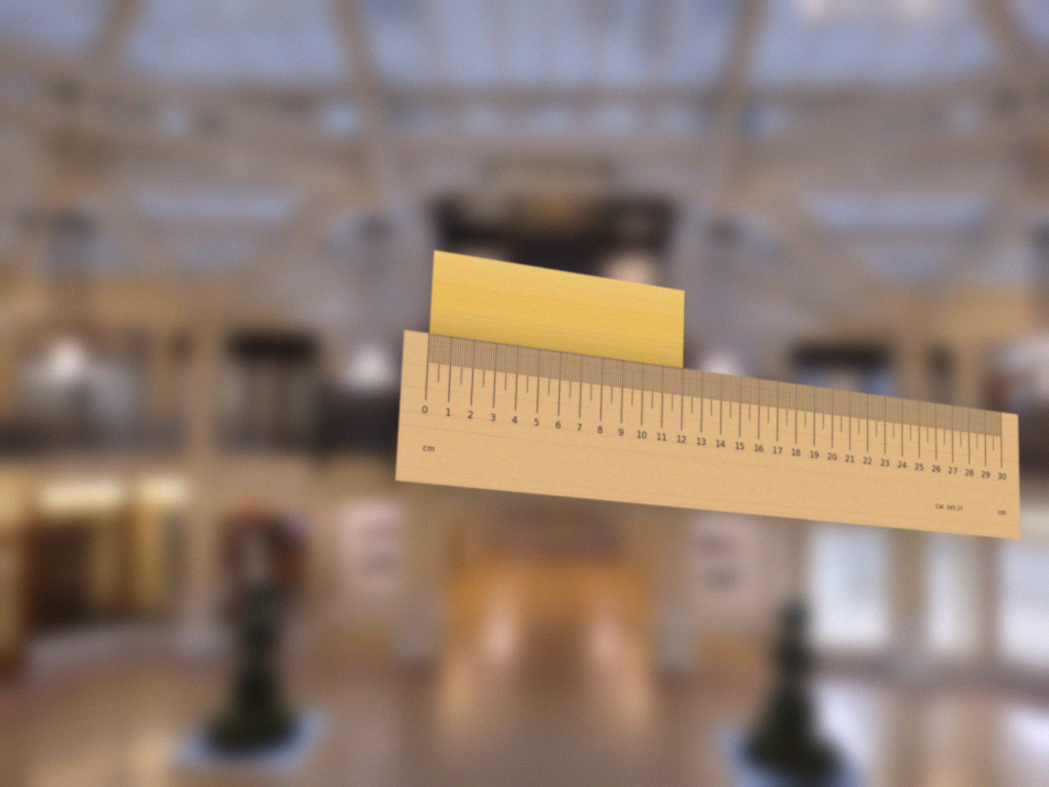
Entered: 12 cm
